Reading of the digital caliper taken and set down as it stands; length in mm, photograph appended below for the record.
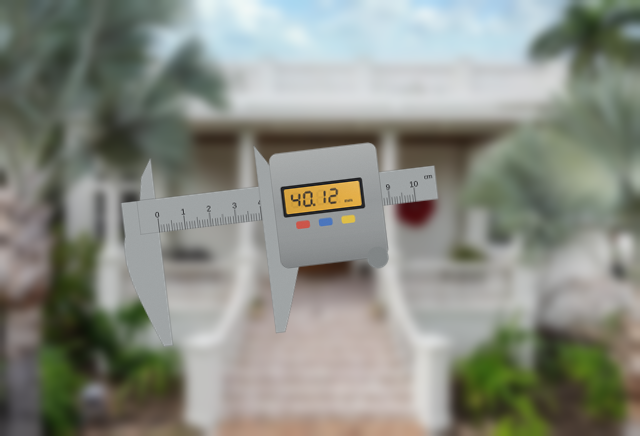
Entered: 40.12 mm
